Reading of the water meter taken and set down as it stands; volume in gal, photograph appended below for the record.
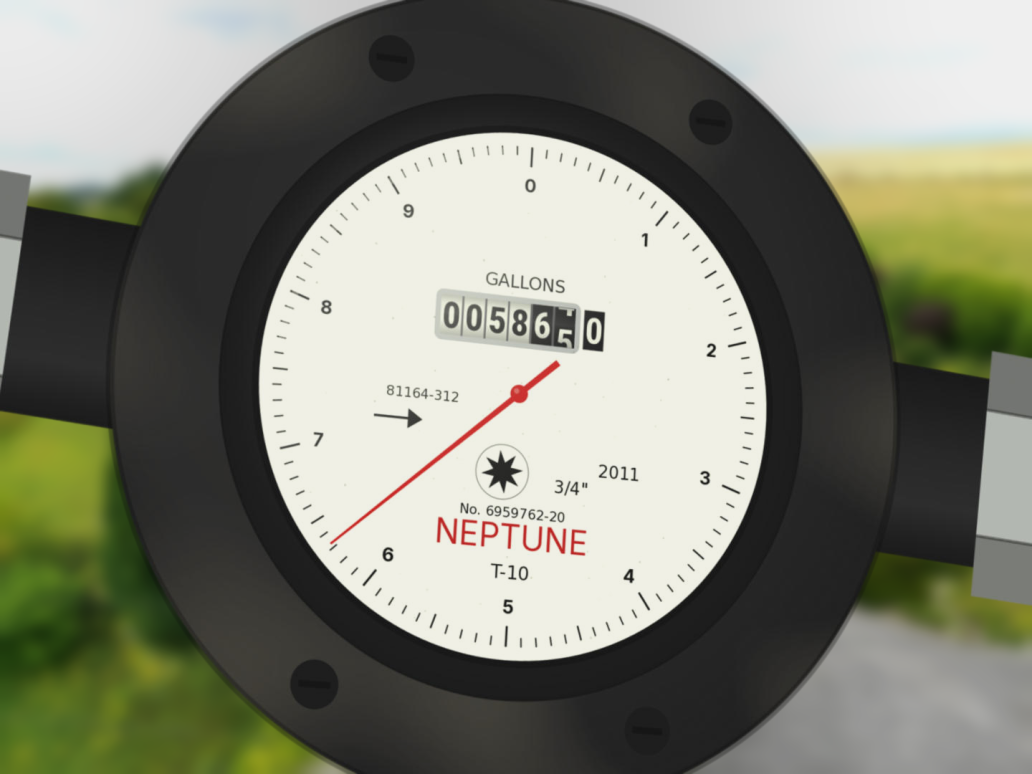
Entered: 58646.3 gal
